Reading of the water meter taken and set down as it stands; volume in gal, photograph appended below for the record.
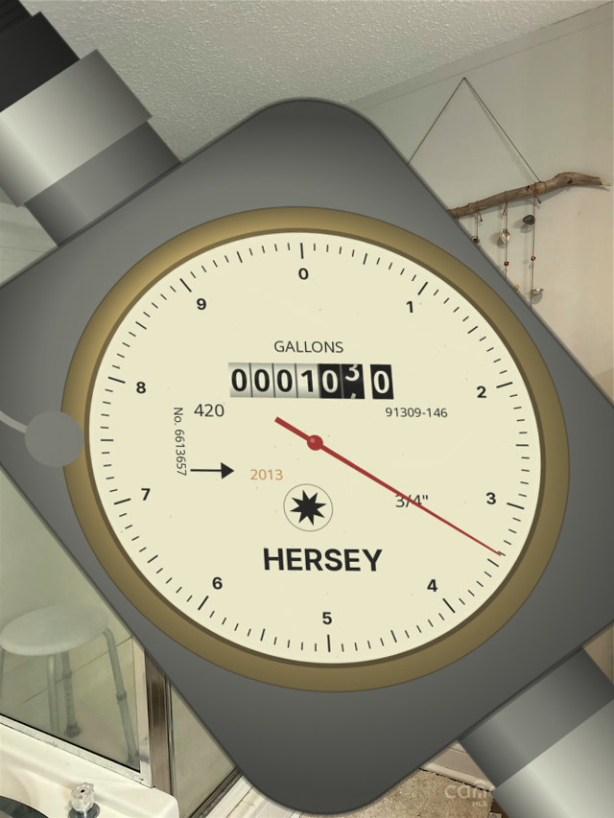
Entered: 1033.4 gal
